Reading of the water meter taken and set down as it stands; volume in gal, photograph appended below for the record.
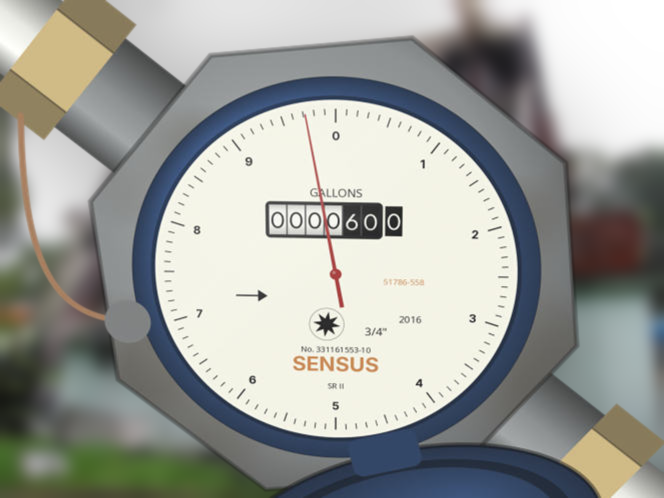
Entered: 599.7 gal
